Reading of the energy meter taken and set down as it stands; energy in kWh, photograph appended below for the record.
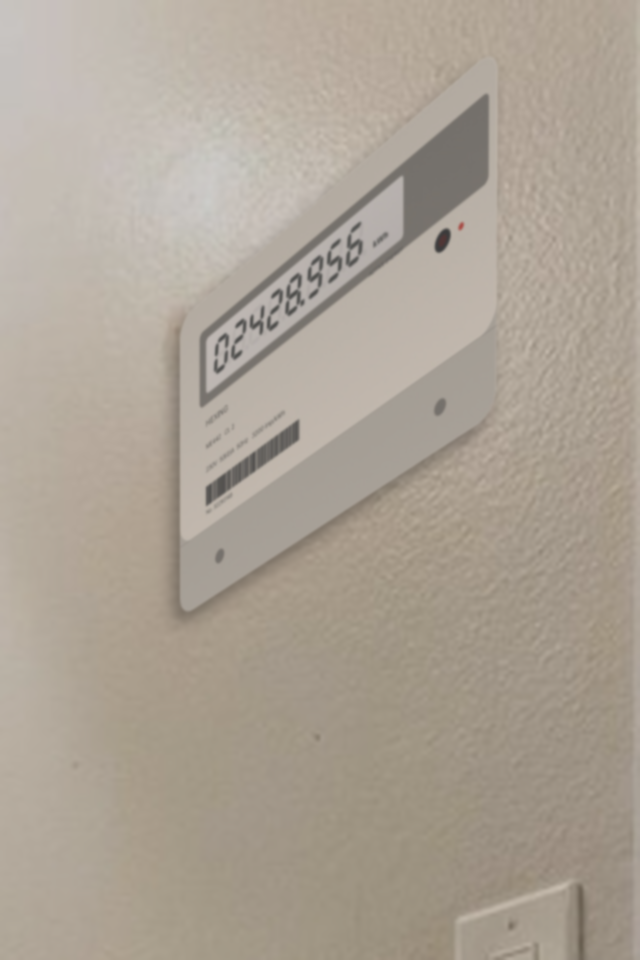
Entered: 2428.956 kWh
